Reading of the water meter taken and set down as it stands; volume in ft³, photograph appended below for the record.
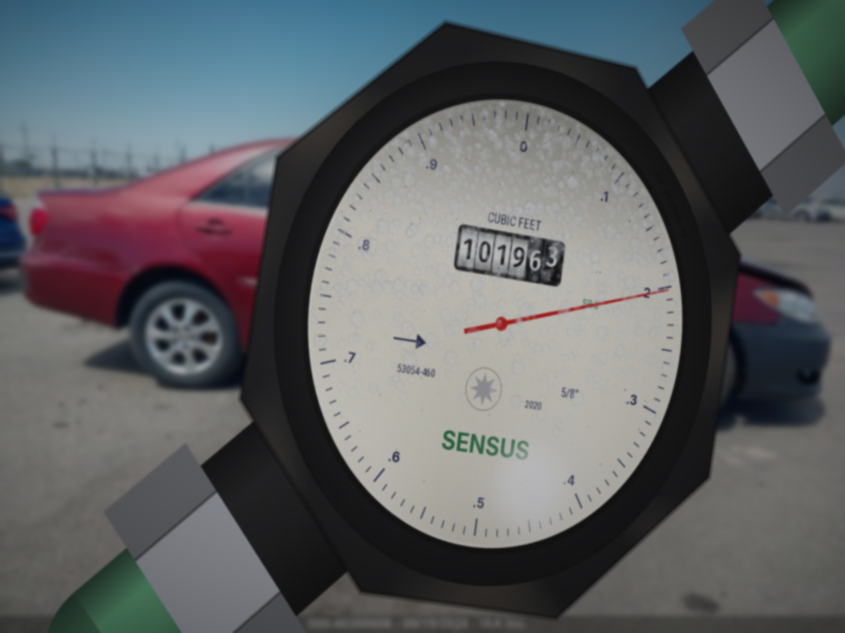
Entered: 101963.20 ft³
